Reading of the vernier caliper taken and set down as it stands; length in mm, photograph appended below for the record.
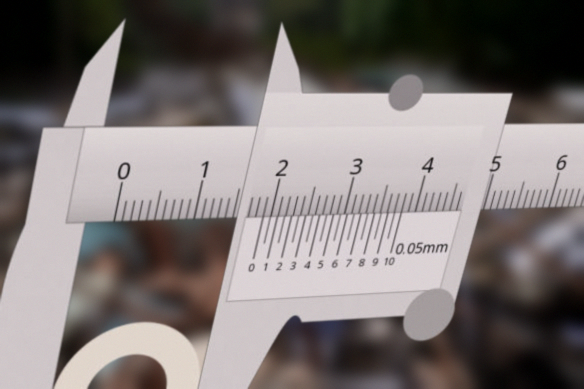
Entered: 19.0 mm
